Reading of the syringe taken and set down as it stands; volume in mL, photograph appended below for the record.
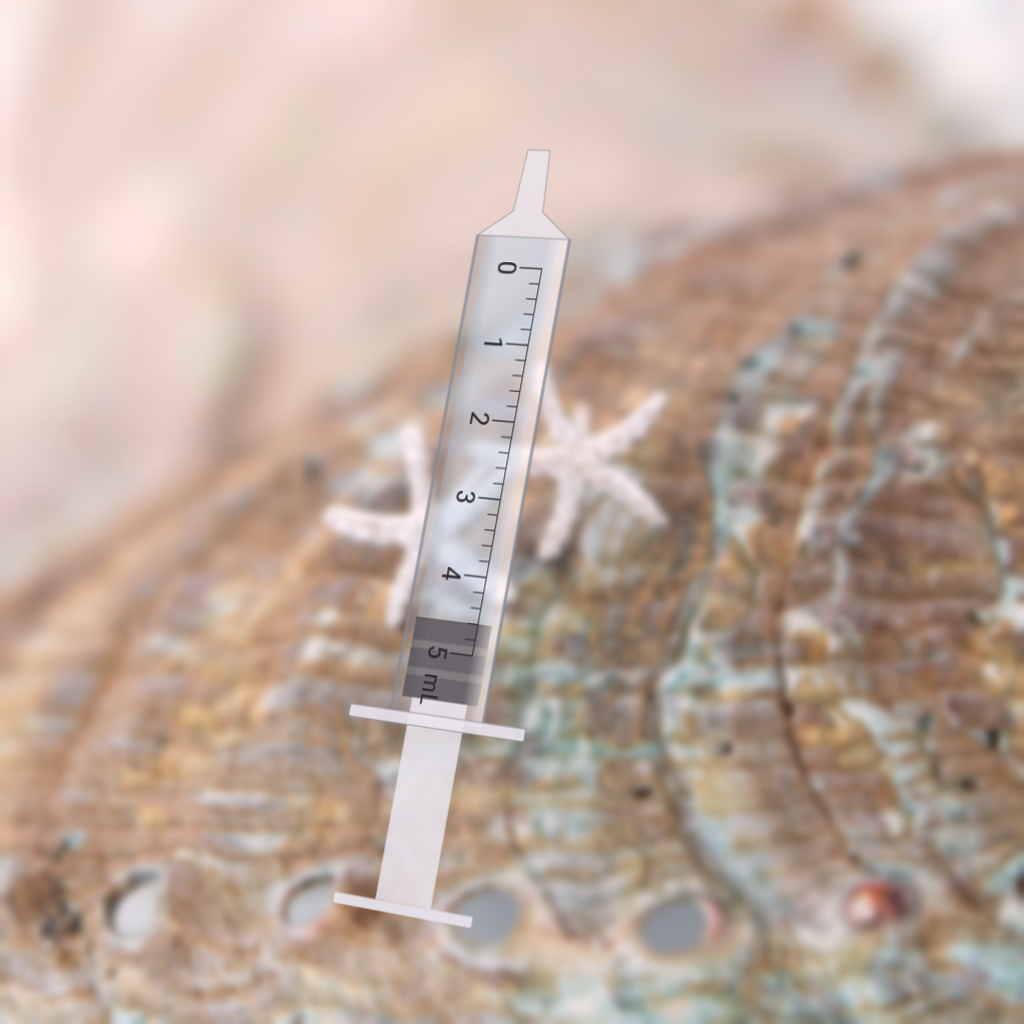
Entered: 4.6 mL
